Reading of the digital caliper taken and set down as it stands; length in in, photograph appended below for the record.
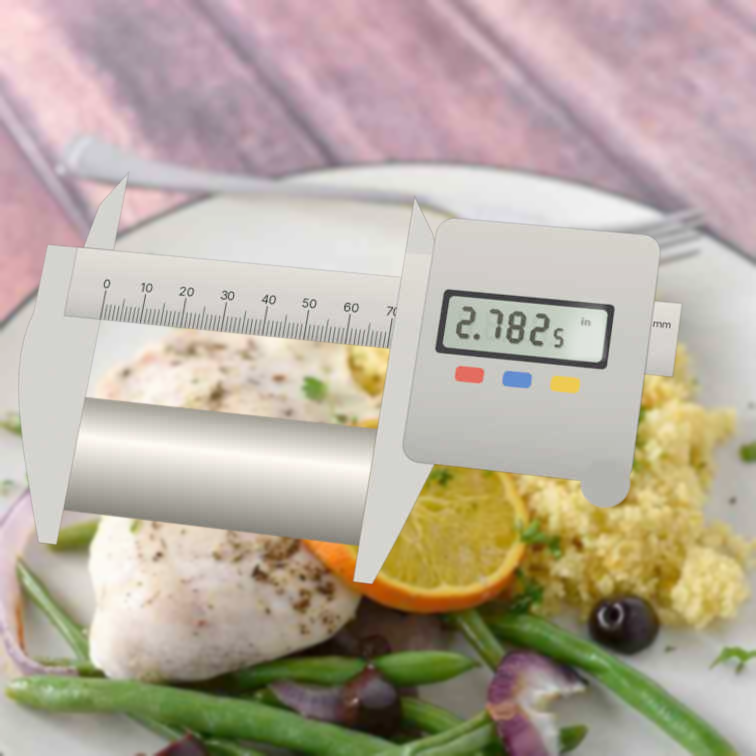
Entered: 2.7825 in
